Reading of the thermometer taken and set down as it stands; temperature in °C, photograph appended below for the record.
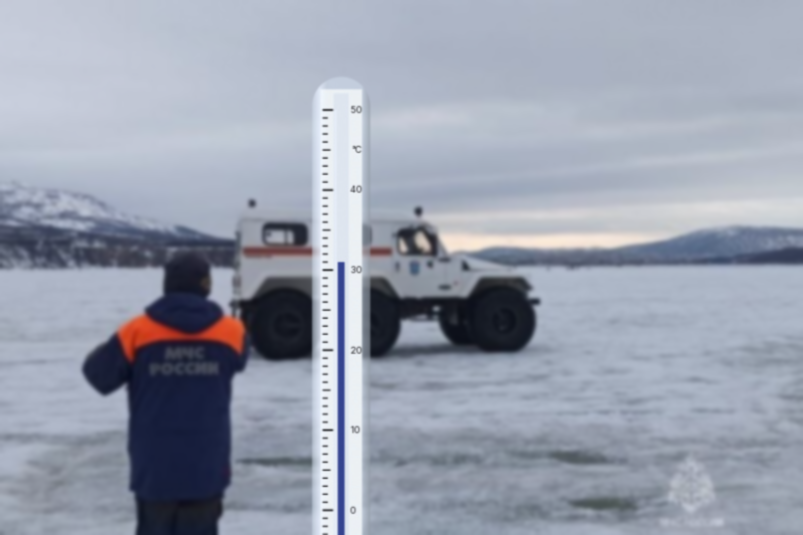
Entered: 31 °C
